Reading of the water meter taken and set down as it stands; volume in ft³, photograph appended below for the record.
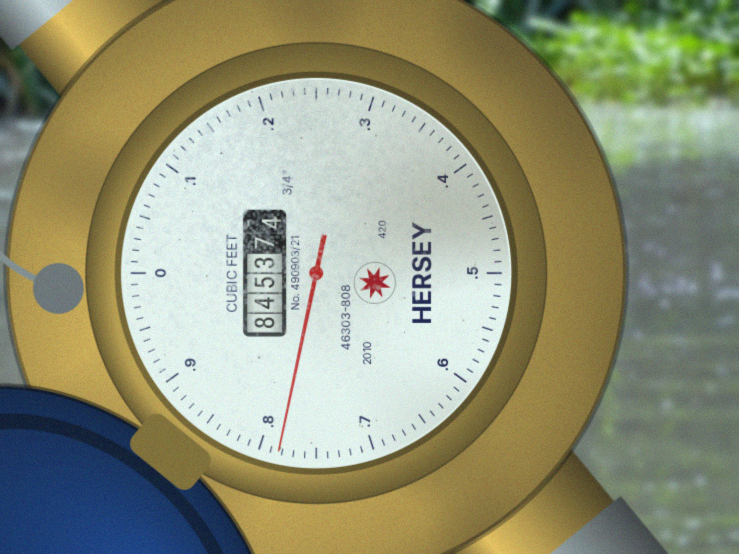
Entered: 845373.78 ft³
